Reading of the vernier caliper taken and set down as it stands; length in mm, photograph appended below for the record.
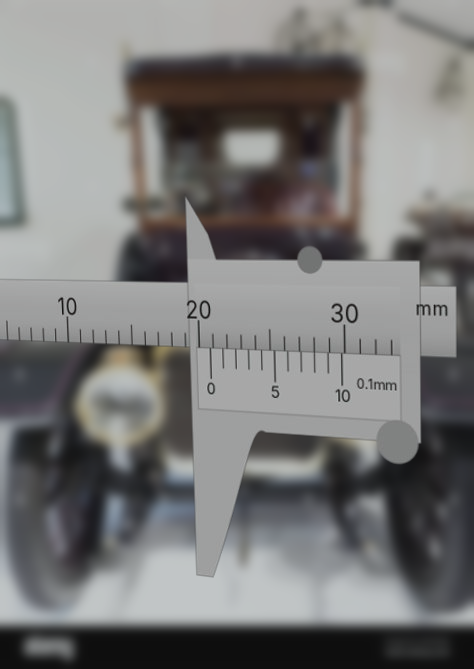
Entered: 20.8 mm
